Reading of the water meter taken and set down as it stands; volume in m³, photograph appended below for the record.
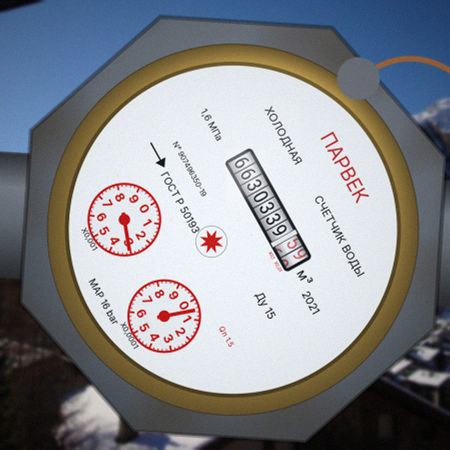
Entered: 6630339.5930 m³
